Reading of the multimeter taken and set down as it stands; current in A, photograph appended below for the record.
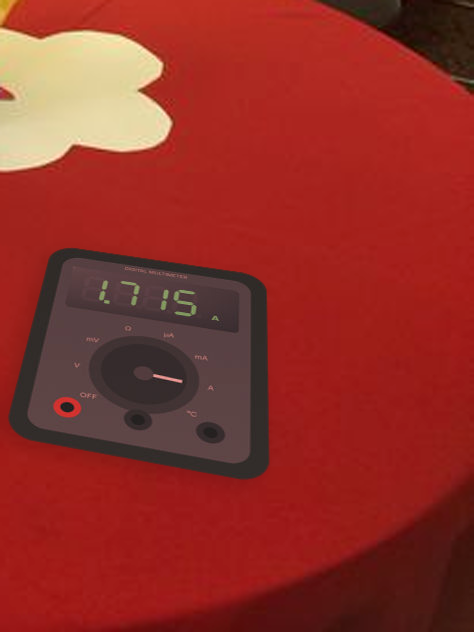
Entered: 1.715 A
